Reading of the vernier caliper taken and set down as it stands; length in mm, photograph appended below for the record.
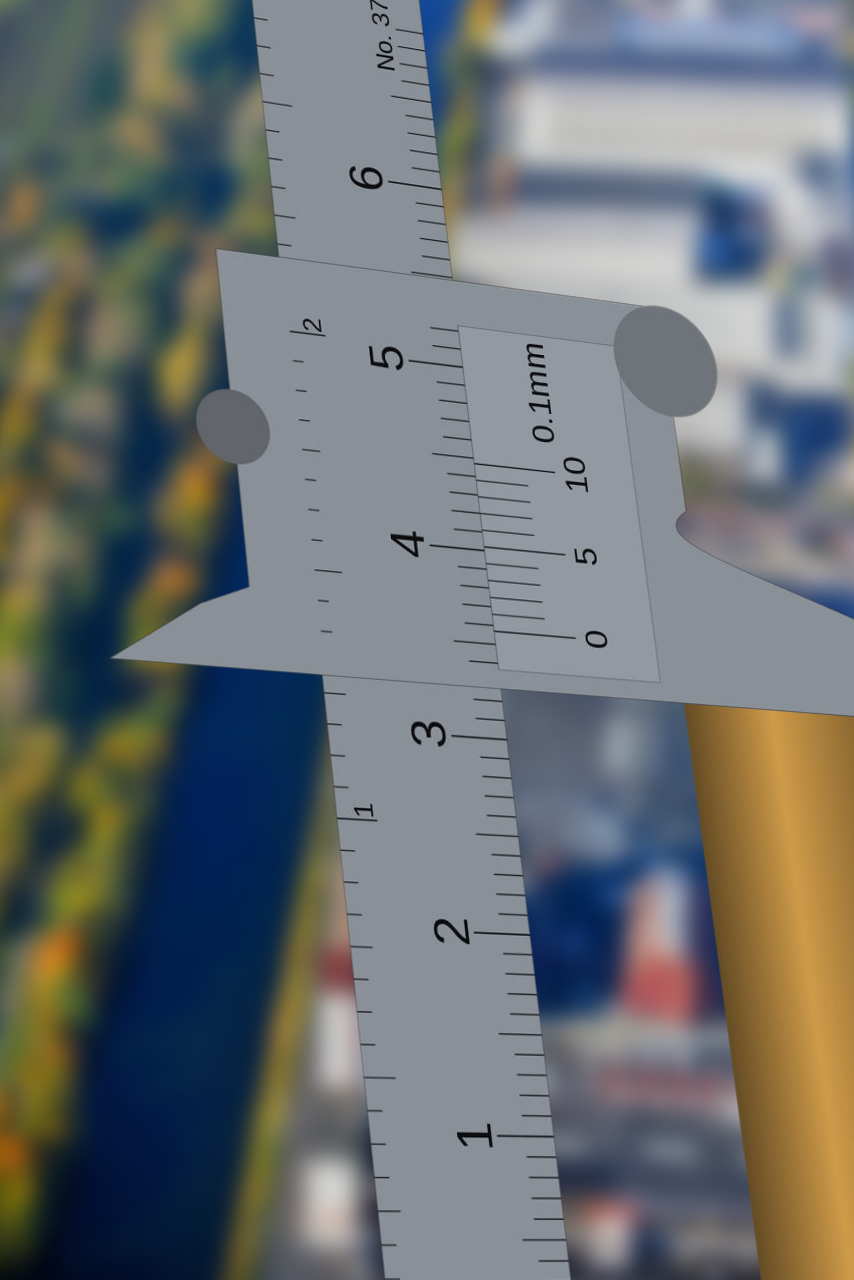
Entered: 35.7 mm
